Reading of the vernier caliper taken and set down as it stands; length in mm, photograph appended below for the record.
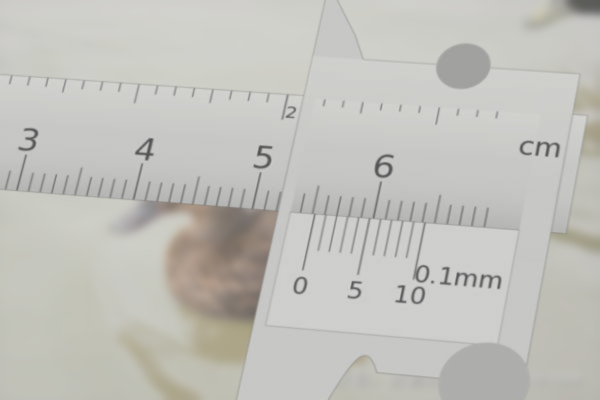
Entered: 55.2 mm
